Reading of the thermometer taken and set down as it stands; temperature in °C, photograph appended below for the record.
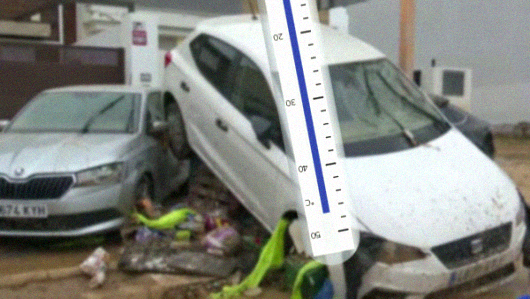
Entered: 47 °C
